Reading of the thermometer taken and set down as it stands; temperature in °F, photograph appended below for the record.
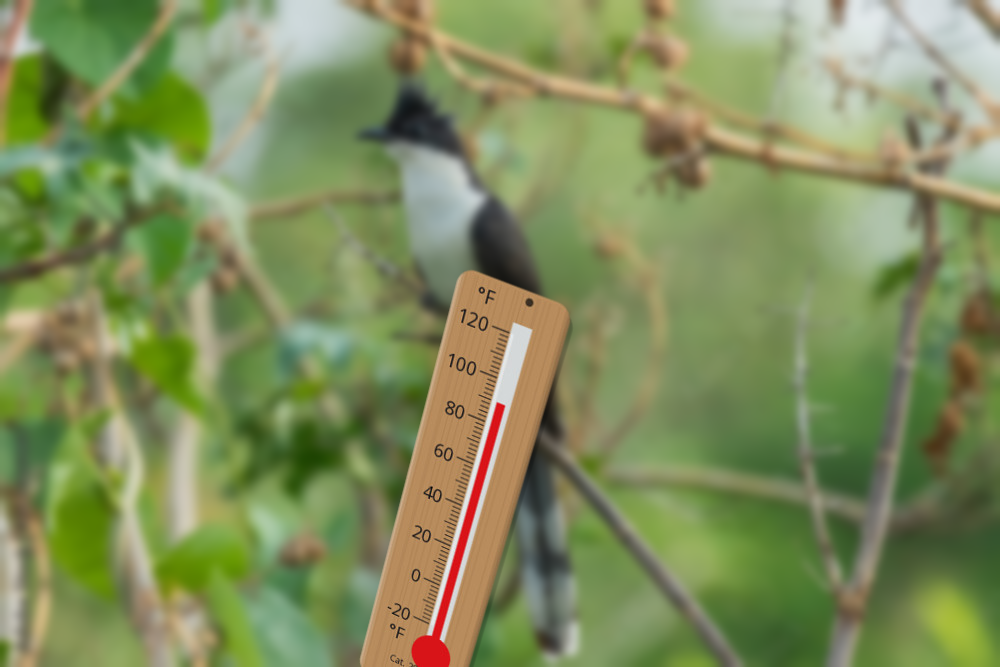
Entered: 90 °F
